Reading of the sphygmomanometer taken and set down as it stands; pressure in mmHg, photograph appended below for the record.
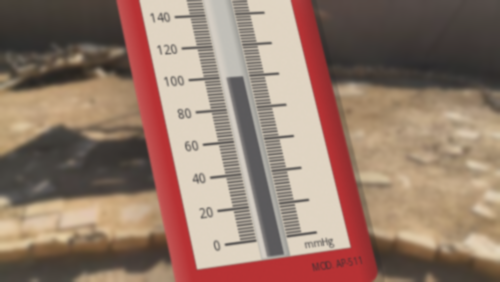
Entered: 100 mmHg
